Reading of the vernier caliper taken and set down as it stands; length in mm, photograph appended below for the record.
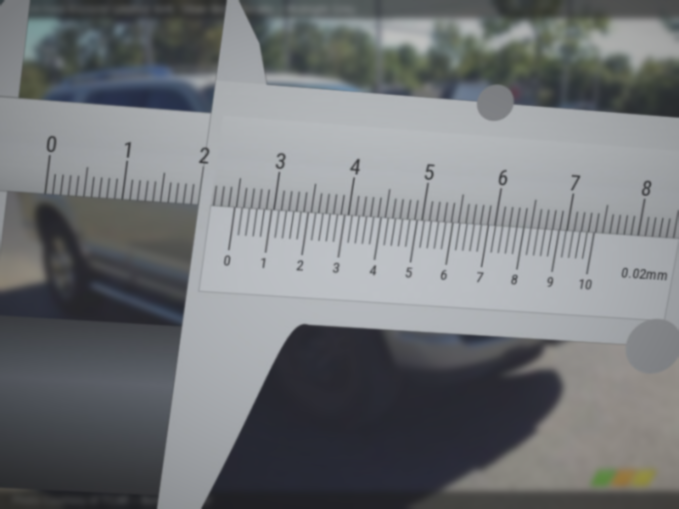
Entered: 24.8 mm
